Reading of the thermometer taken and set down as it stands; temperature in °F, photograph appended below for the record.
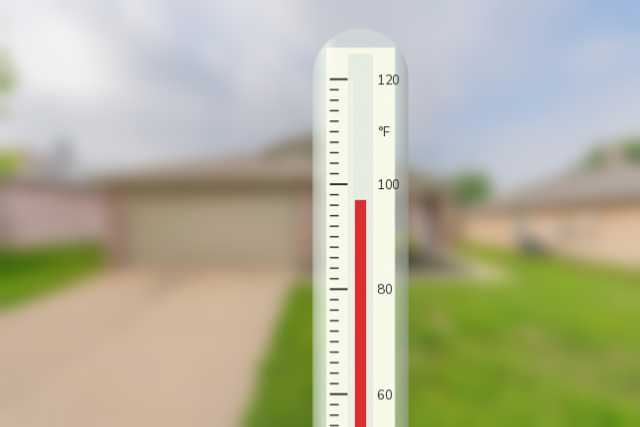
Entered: 97 °F
